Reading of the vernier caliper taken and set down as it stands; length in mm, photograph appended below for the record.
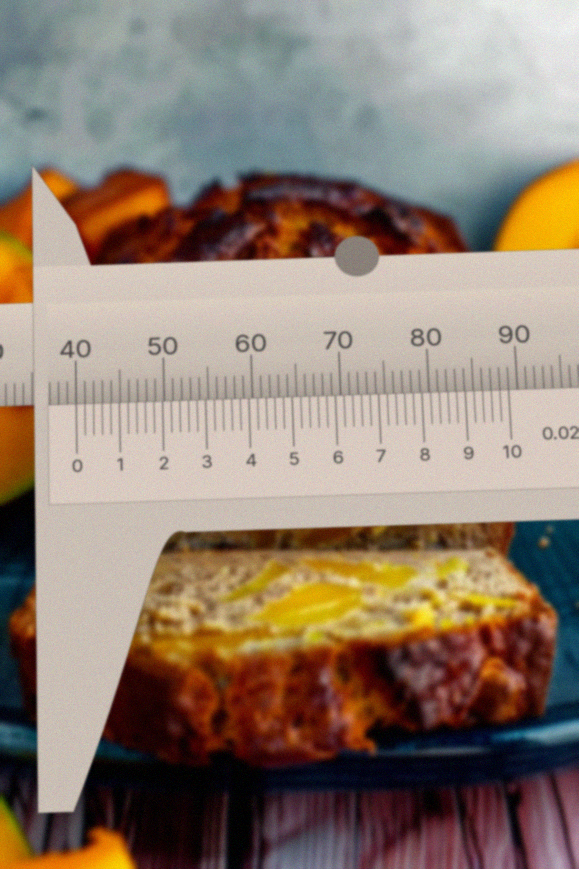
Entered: 40.0 mm
